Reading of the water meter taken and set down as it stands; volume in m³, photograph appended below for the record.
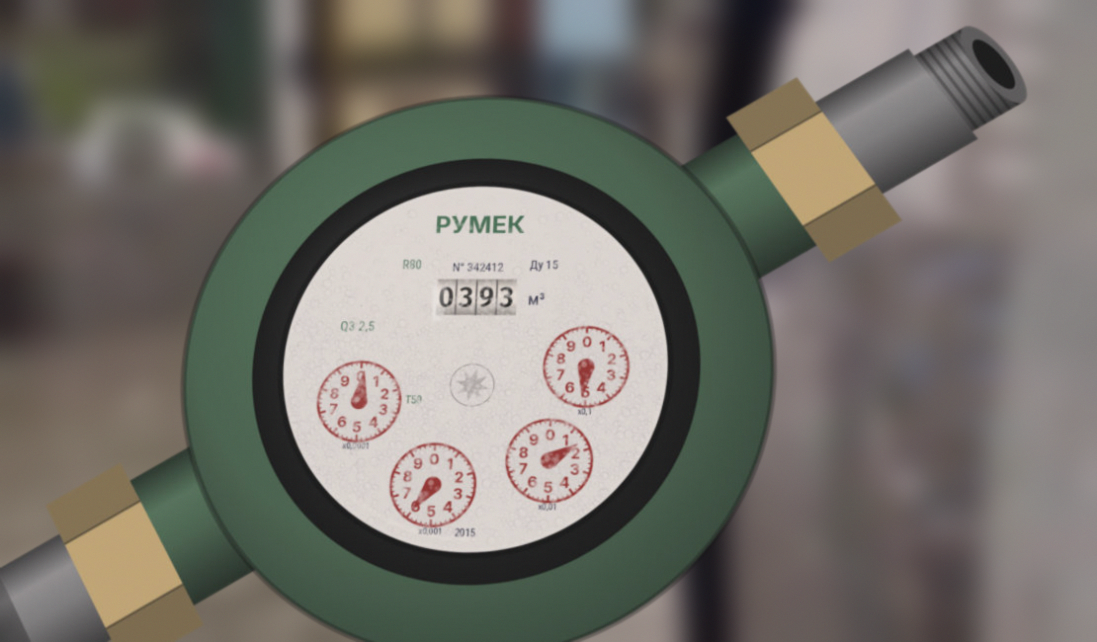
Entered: 393.5160 m³
